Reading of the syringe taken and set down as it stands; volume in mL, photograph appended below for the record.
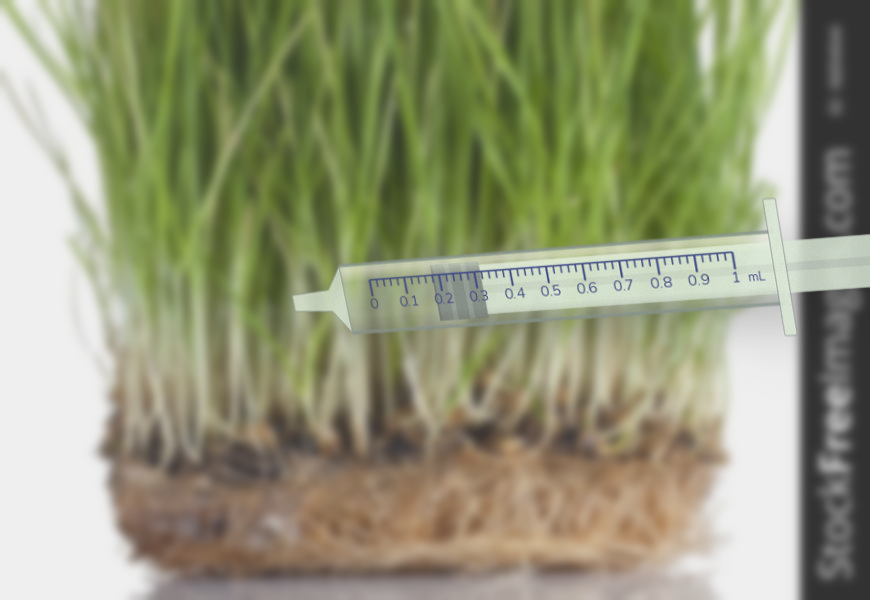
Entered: 0.18 mL
